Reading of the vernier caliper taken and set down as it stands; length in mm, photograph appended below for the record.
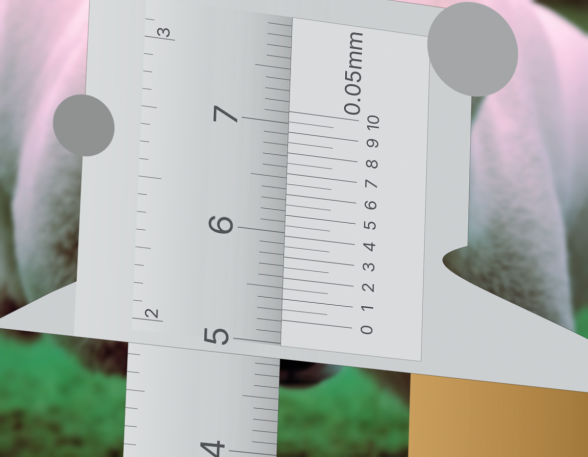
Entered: 52.1 mm
